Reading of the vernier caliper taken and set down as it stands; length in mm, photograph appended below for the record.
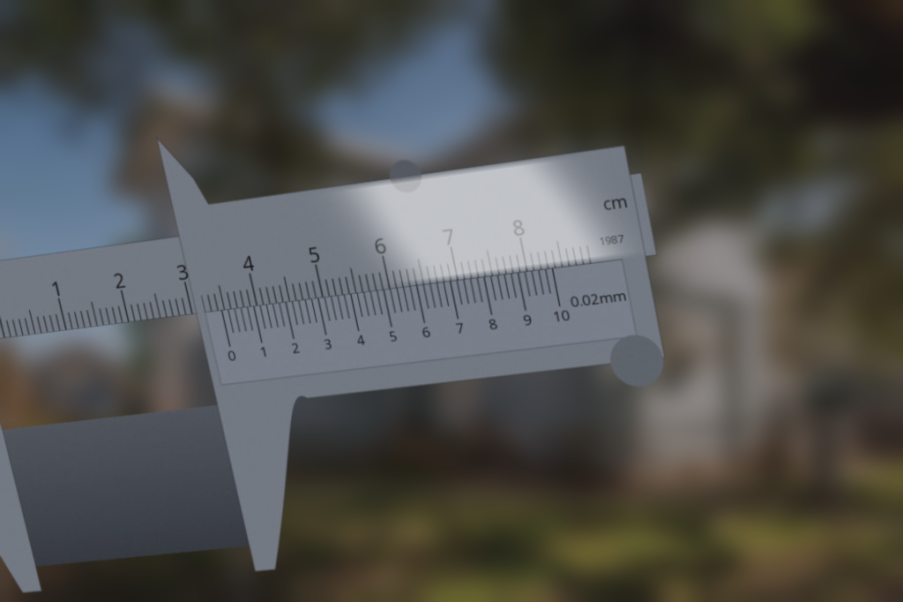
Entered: 34.6 mm
